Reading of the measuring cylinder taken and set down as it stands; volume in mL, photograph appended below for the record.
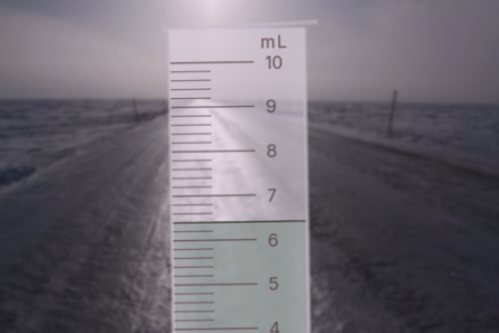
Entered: 6.4 mL
